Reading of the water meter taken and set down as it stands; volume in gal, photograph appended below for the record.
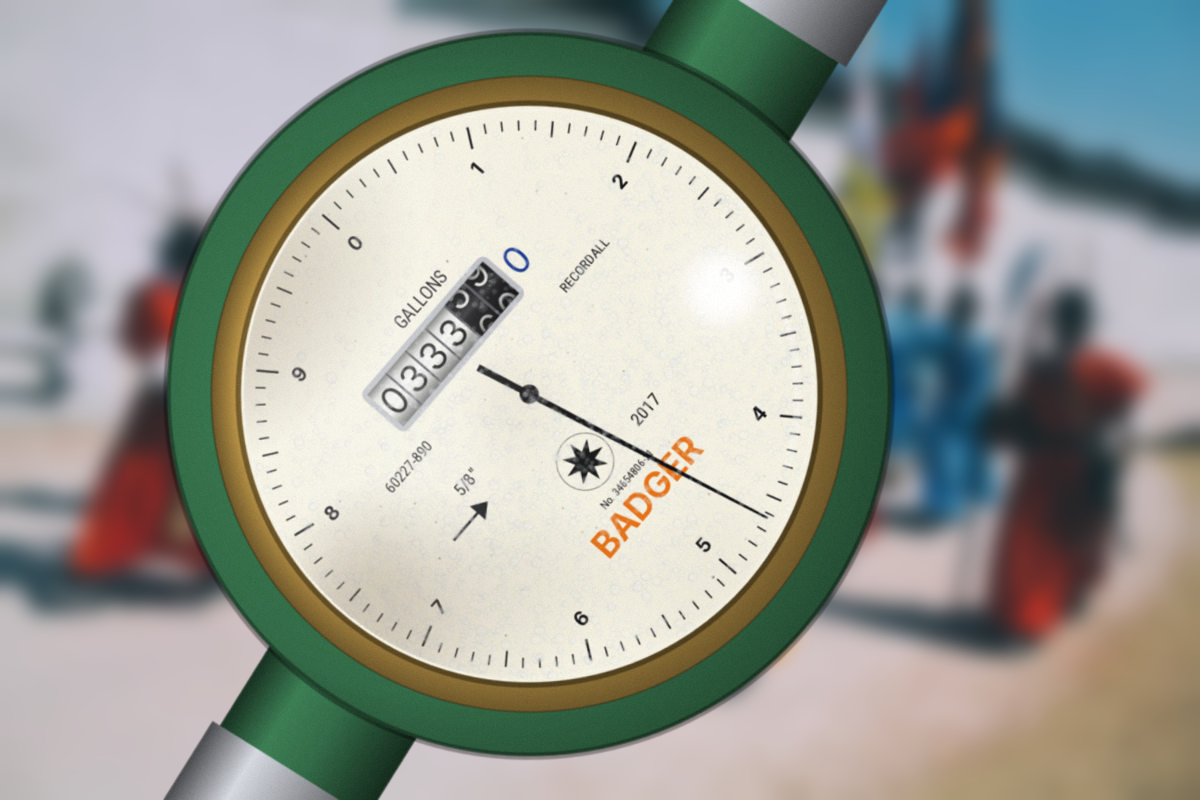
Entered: 333594.6 gal
